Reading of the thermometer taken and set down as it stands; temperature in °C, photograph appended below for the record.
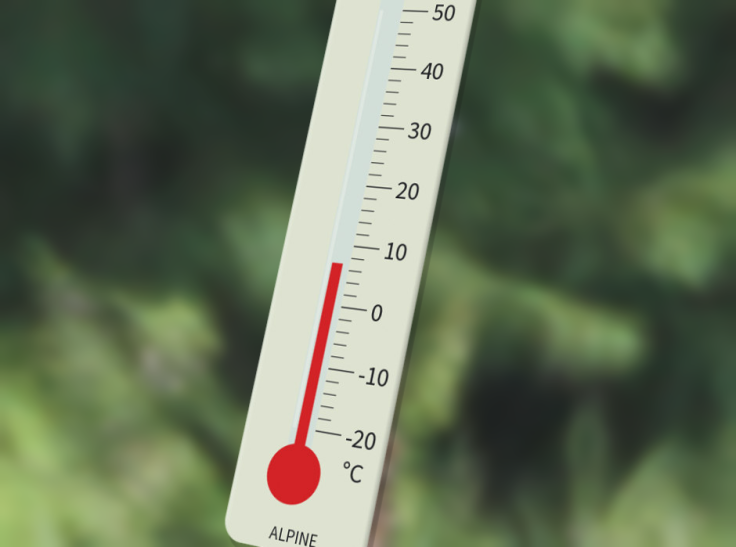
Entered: 7 °C
